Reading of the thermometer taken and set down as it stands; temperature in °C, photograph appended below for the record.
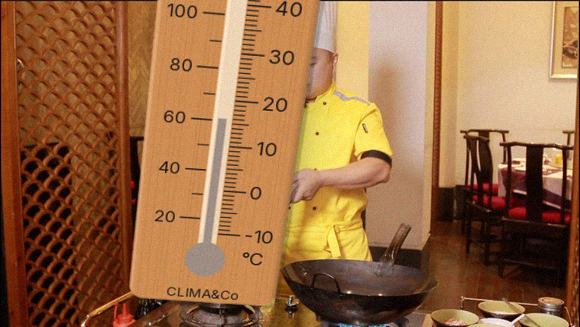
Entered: 16 °C
